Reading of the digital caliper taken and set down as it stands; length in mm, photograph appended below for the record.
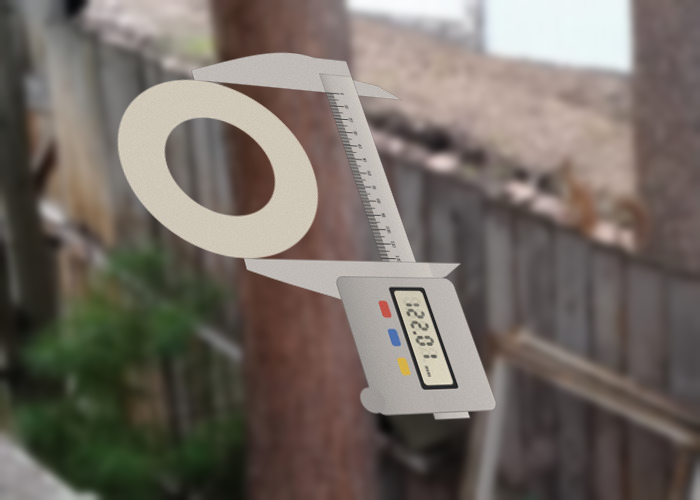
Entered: 122.01 mm
